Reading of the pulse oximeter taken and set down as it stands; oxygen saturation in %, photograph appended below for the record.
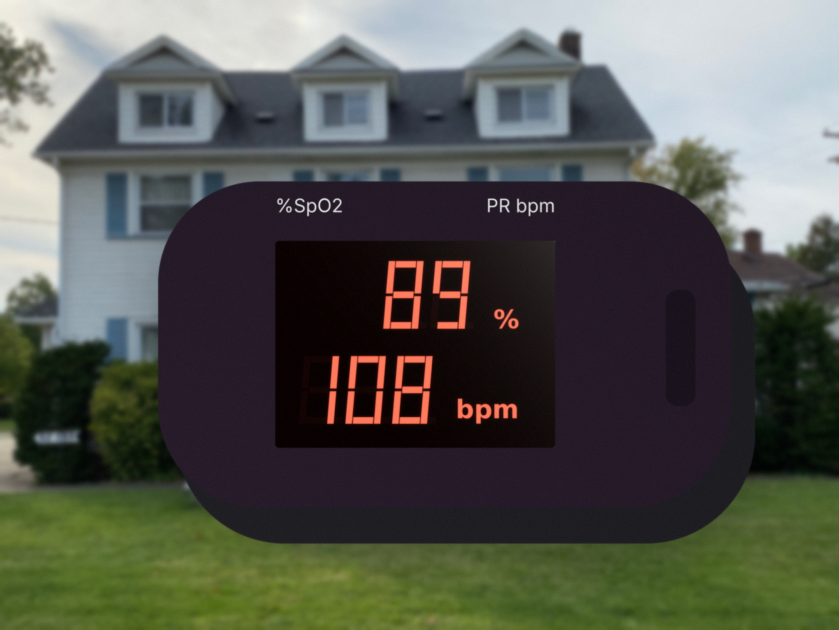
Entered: 89 %
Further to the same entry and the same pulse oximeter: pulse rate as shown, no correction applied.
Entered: 108 bpm
